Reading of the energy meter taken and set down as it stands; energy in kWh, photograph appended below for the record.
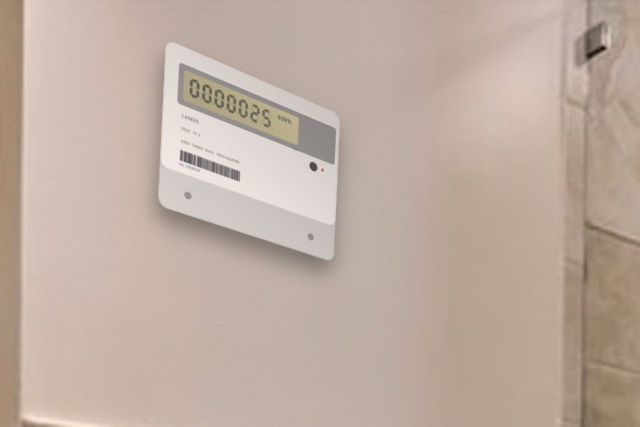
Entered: 25 kWh
